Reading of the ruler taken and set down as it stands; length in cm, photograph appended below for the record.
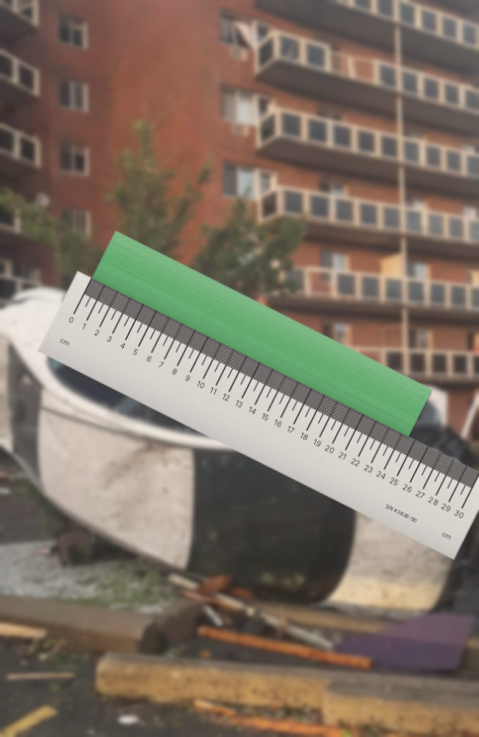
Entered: 24.5 cm
